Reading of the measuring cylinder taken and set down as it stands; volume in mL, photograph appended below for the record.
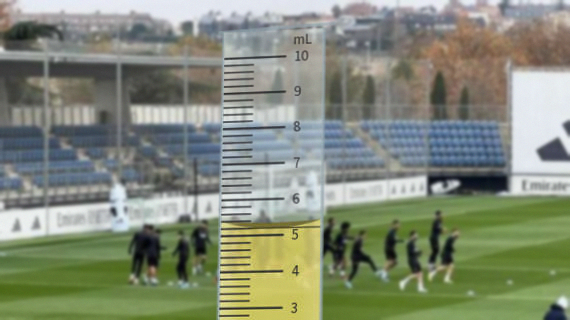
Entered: 5.2 mL
